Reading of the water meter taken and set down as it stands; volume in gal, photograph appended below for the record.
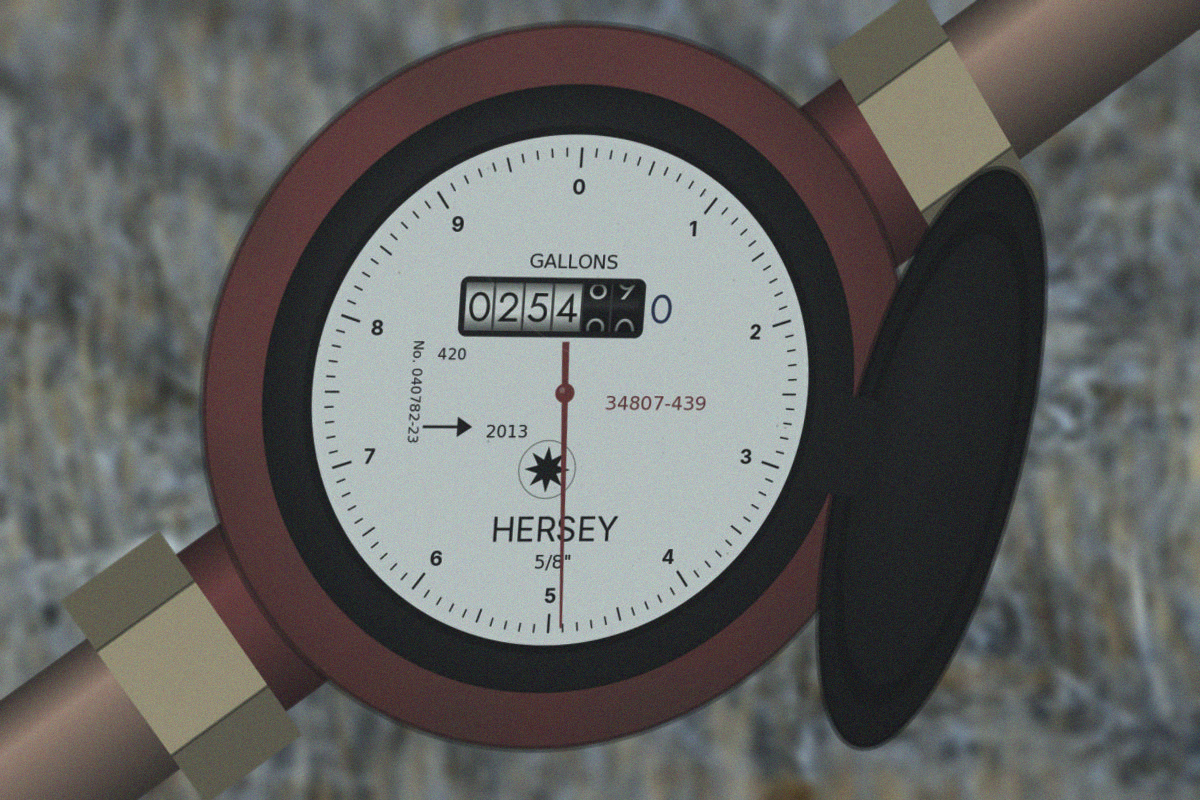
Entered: 254894.9 gal
